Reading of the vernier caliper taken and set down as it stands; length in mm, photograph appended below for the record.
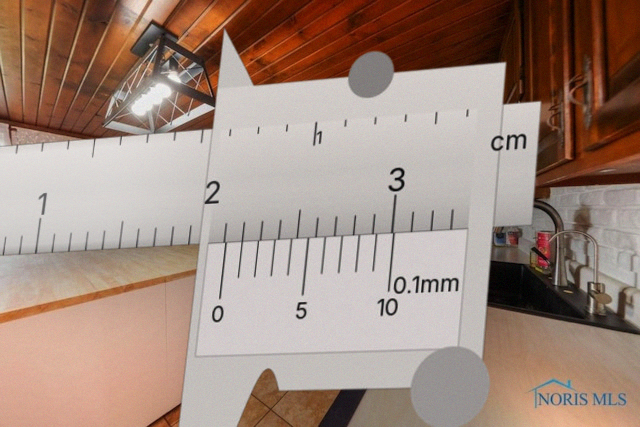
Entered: 21.1 mm
